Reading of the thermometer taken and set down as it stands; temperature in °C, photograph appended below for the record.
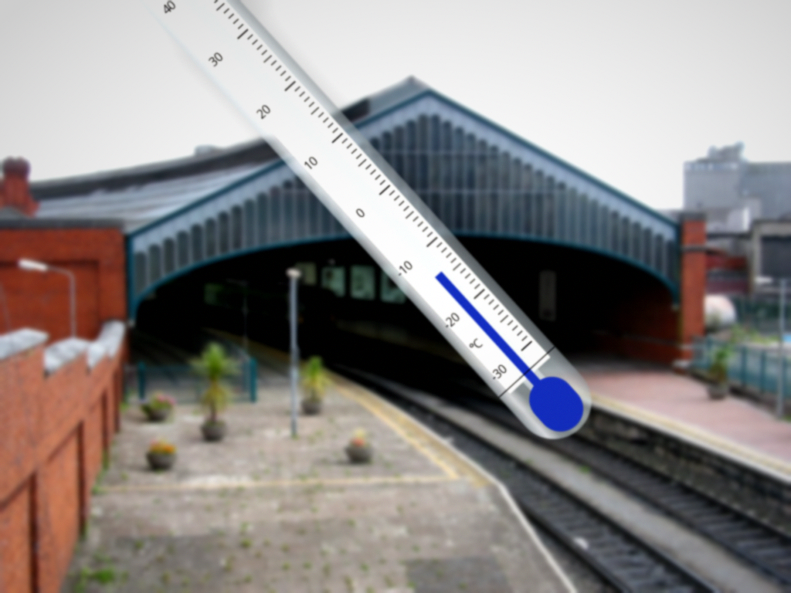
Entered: -14 °C
